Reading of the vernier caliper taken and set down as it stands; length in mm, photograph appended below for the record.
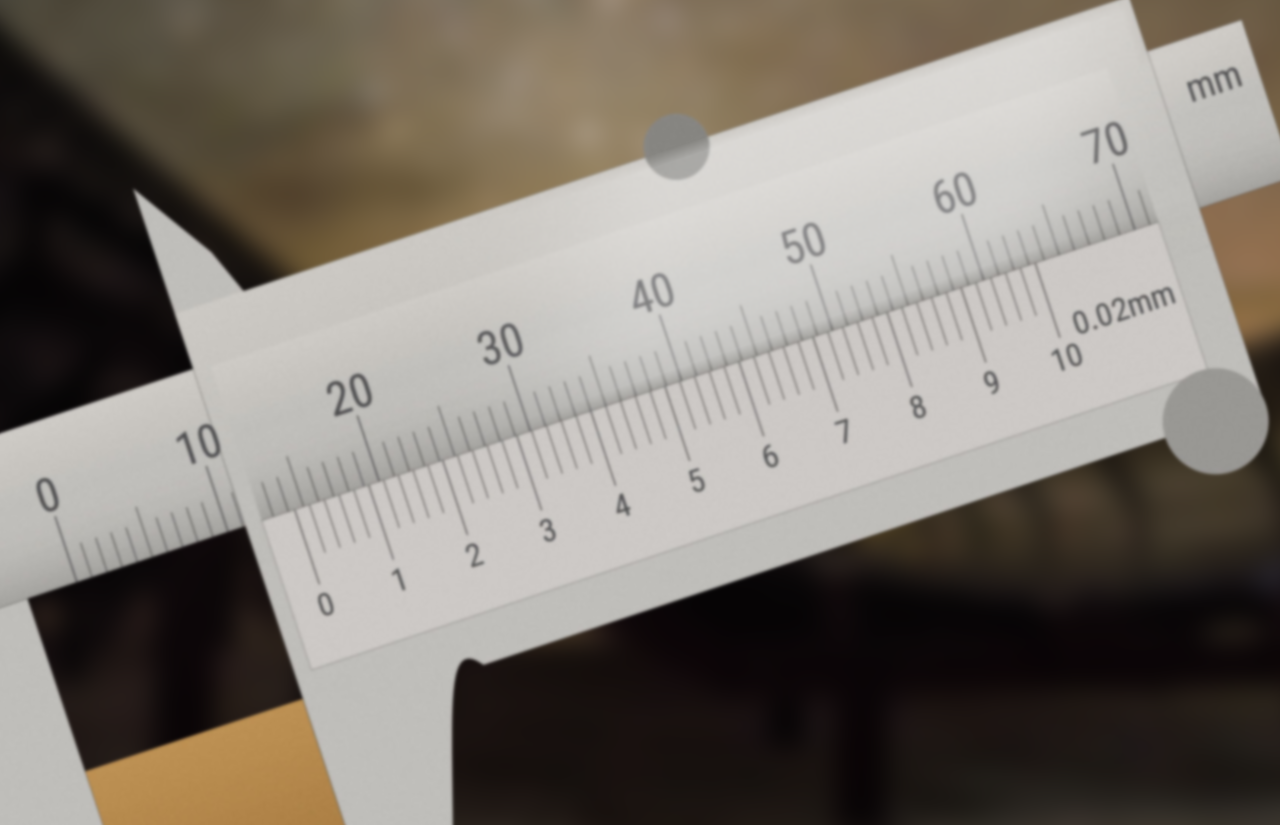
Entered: 14.4 mm
